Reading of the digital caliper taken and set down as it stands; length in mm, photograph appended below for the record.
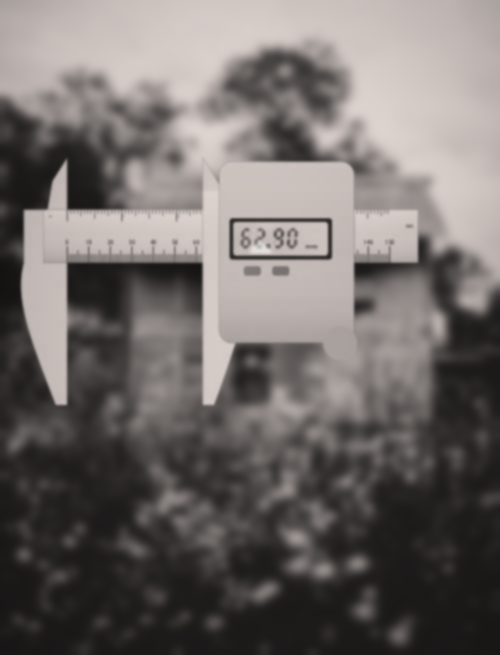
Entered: 62.90 mm
